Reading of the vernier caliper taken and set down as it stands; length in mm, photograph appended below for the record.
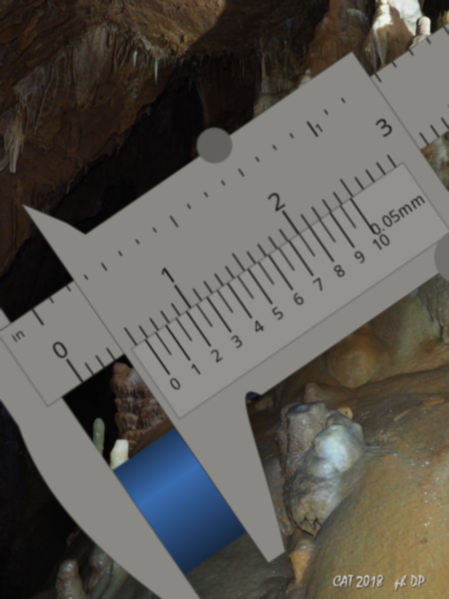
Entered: 5.8 mm
